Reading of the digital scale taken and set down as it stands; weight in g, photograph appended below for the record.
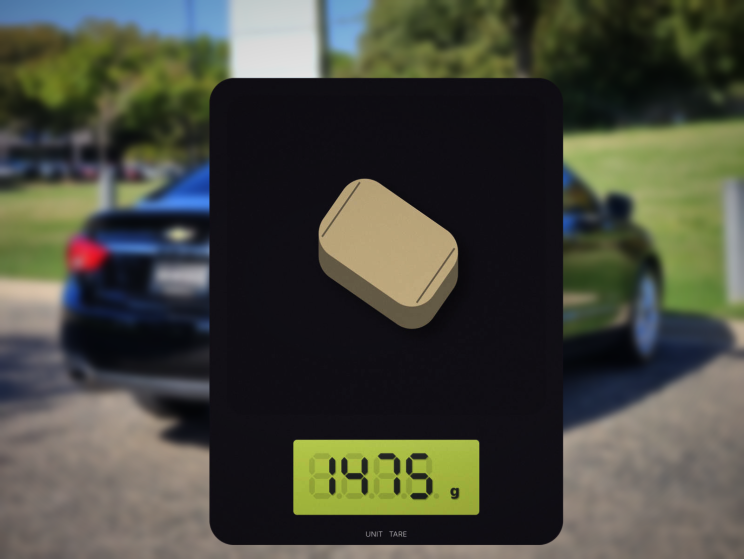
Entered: 1475 g
